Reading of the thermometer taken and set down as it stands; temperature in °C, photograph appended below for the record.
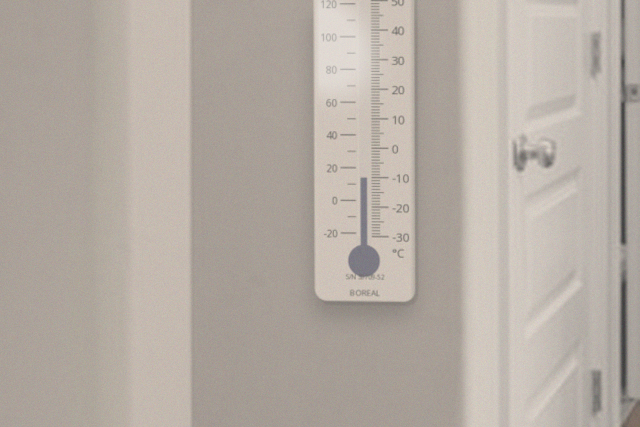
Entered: -10 °C
